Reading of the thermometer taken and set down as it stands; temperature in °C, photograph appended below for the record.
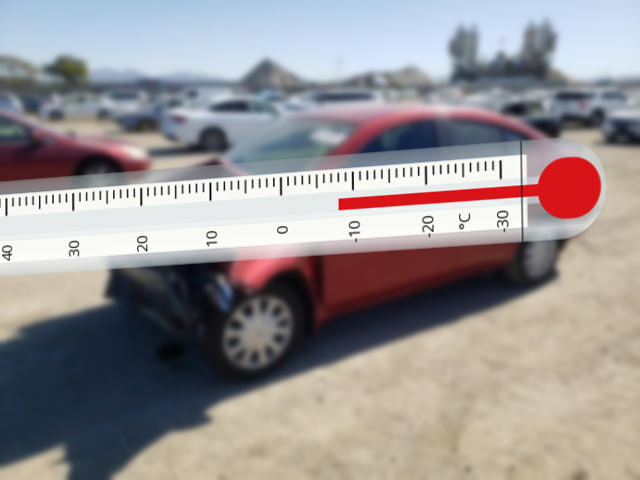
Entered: -8 °C
